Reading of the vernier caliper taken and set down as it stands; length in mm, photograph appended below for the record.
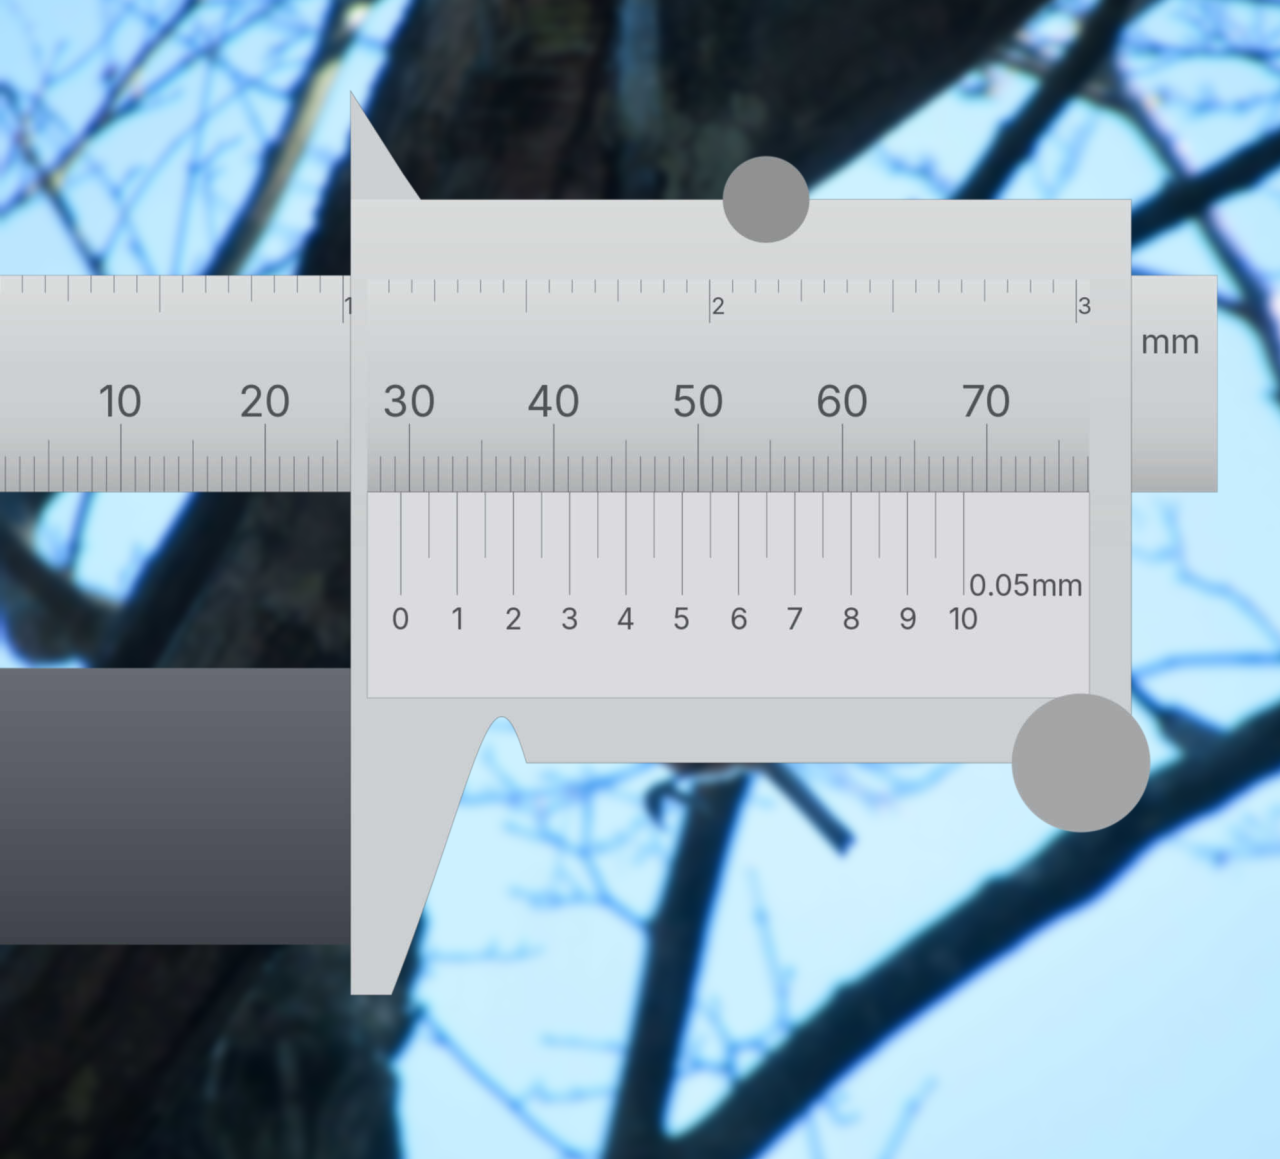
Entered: 29.4 mm
